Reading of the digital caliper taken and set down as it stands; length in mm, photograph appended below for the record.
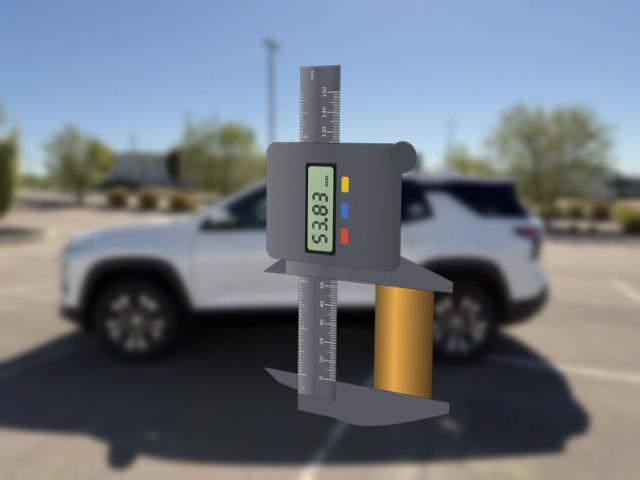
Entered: 53.83 mm
